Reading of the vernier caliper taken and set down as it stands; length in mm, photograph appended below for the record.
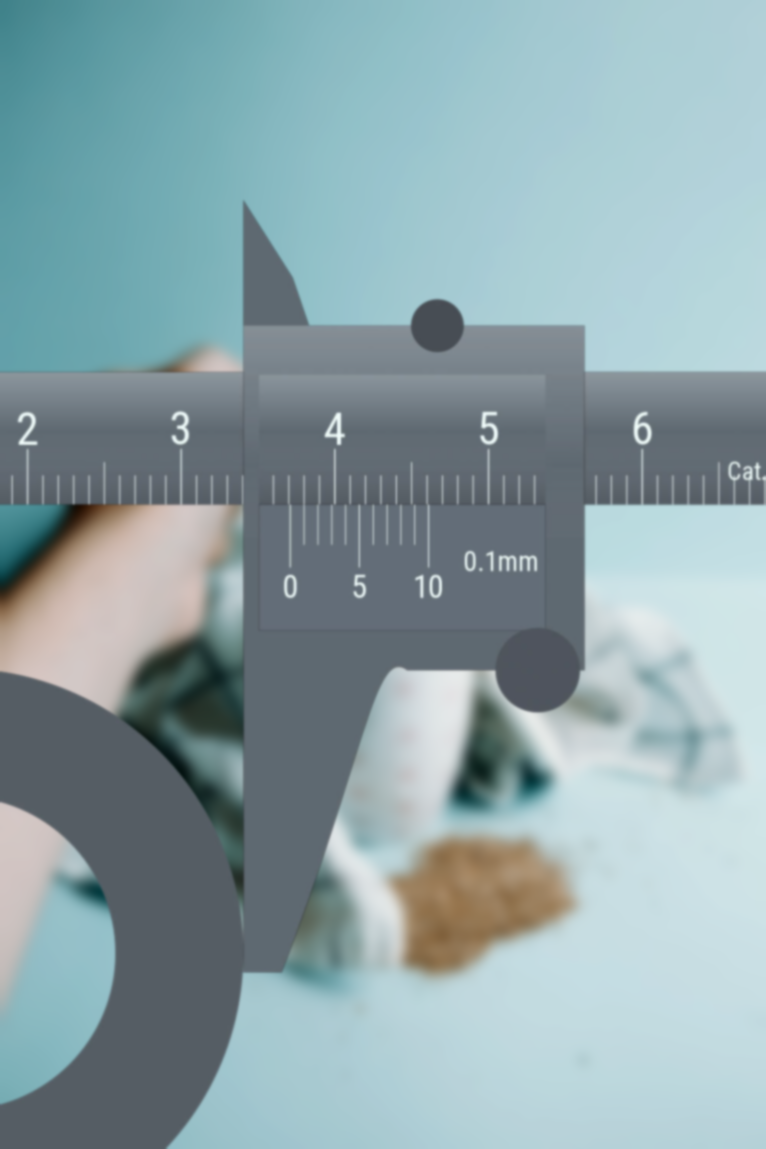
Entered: 37.1 mm
